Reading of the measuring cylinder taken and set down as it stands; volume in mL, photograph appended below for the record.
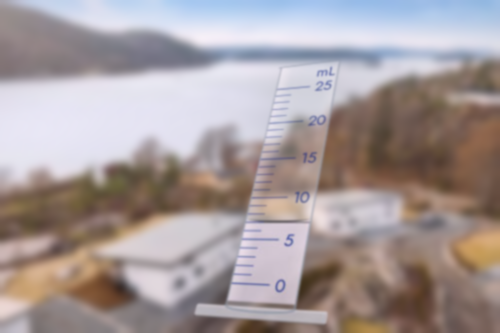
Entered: 7 mL
